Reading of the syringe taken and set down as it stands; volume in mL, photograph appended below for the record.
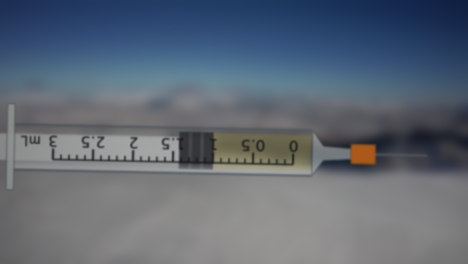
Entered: 1 mL
